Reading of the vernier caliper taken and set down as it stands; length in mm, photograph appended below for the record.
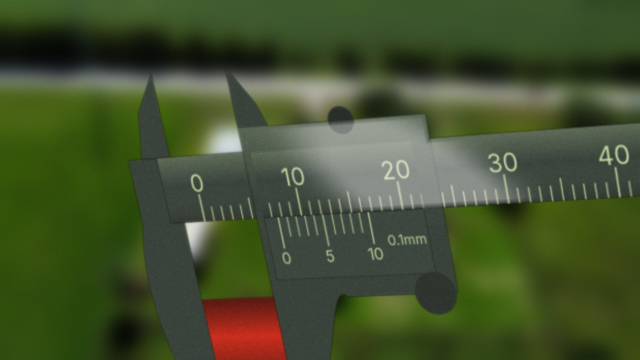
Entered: 7.6 mm
